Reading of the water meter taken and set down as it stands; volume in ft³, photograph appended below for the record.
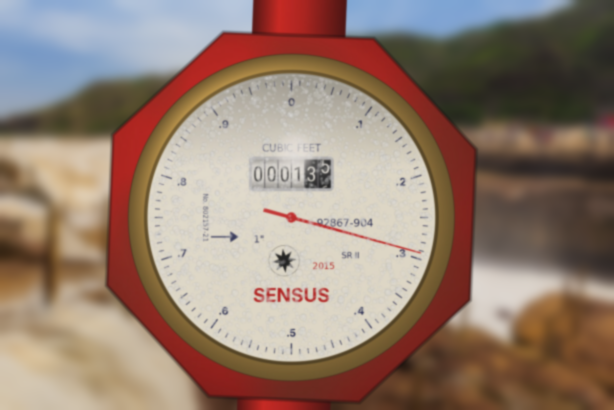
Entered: 135.29 ft³
